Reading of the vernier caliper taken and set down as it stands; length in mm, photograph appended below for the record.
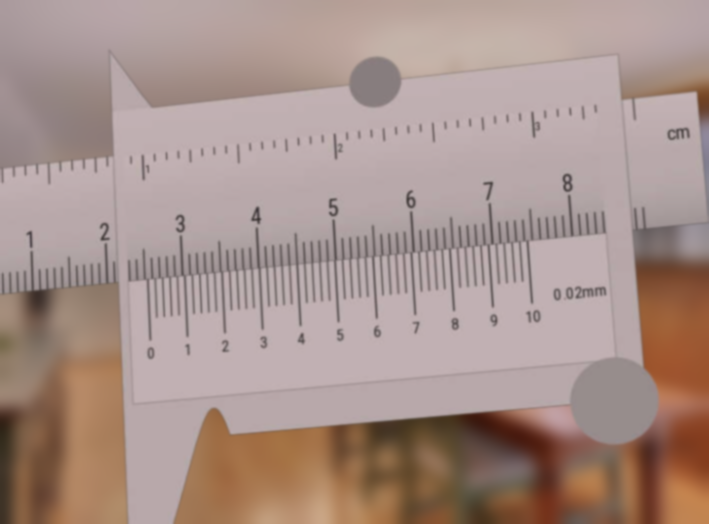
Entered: 25.4 mm
